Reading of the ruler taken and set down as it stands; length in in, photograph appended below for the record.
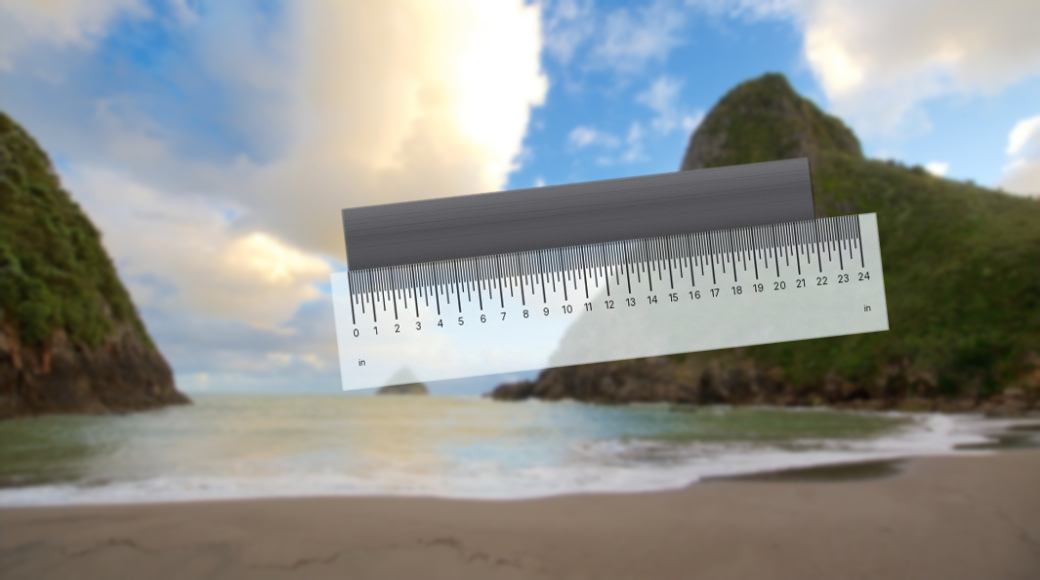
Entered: 22 in
